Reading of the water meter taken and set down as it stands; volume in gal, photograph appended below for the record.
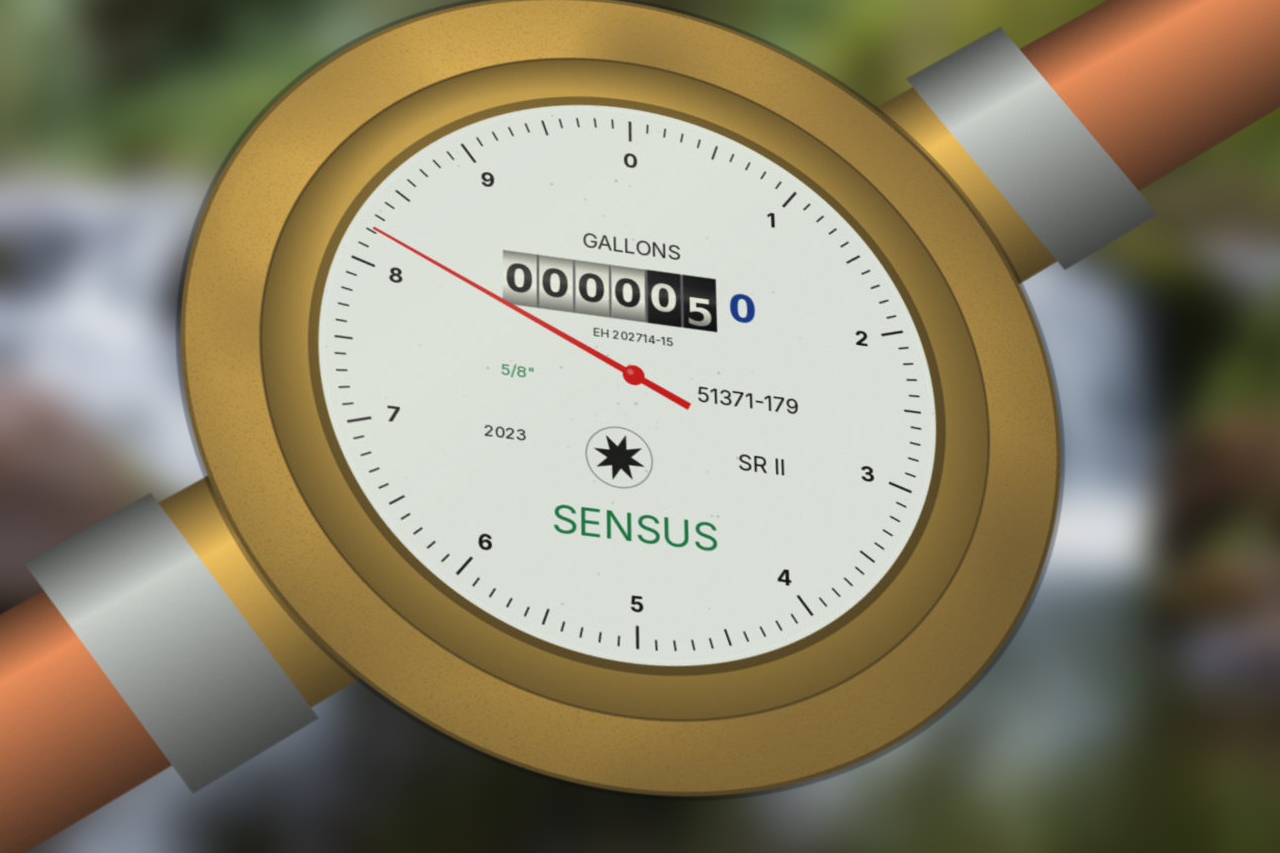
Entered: 48.2 gal
